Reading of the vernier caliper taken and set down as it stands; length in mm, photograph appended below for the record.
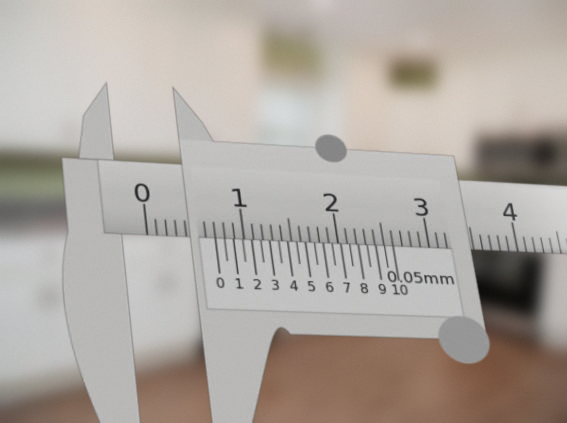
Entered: 7.0 mm
